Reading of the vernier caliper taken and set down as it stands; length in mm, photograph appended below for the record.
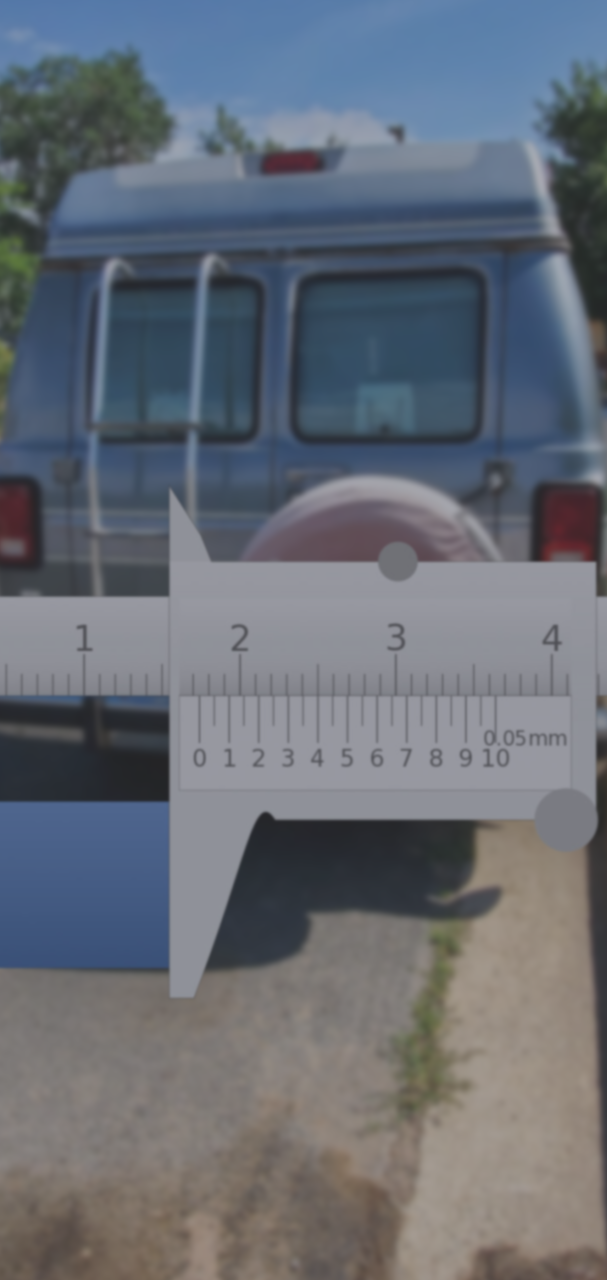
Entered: 17.4 mm
